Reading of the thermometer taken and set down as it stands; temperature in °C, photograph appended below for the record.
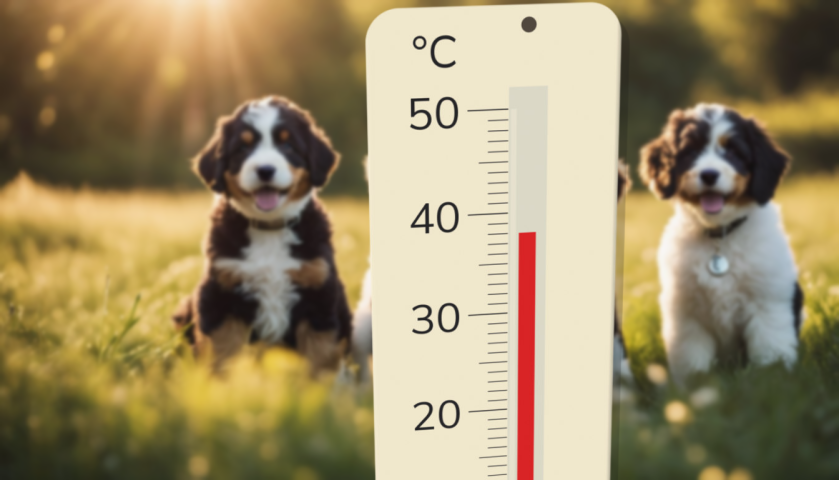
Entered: 38 °C
